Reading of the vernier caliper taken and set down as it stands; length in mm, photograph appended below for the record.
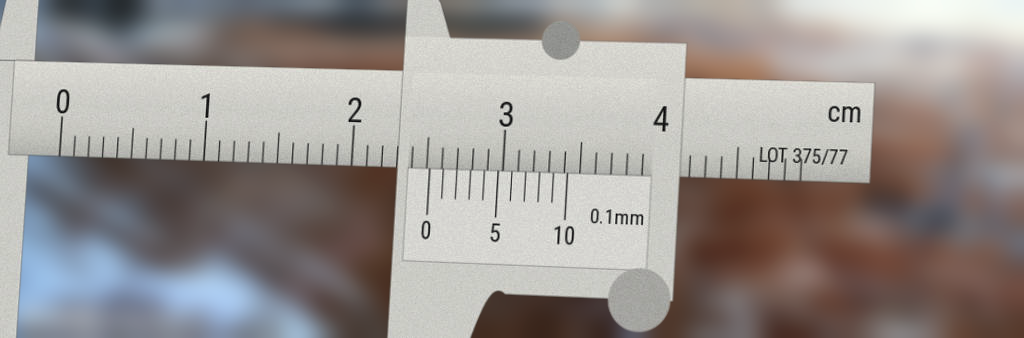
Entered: 25.2 mm
